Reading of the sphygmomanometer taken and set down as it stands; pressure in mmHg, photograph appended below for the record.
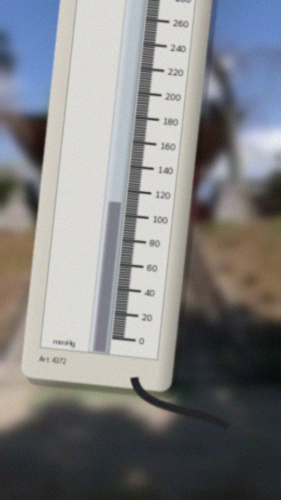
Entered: 110 mmHg
